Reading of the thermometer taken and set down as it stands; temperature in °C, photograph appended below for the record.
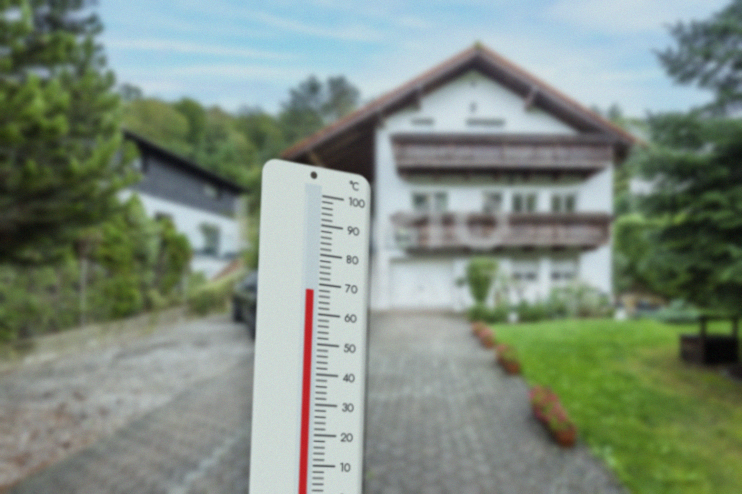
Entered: 68 °C
